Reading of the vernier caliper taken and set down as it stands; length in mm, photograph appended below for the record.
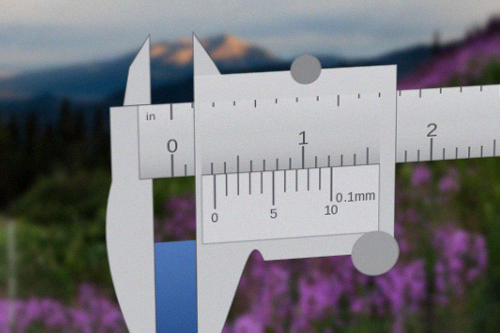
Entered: 3.2 mm
